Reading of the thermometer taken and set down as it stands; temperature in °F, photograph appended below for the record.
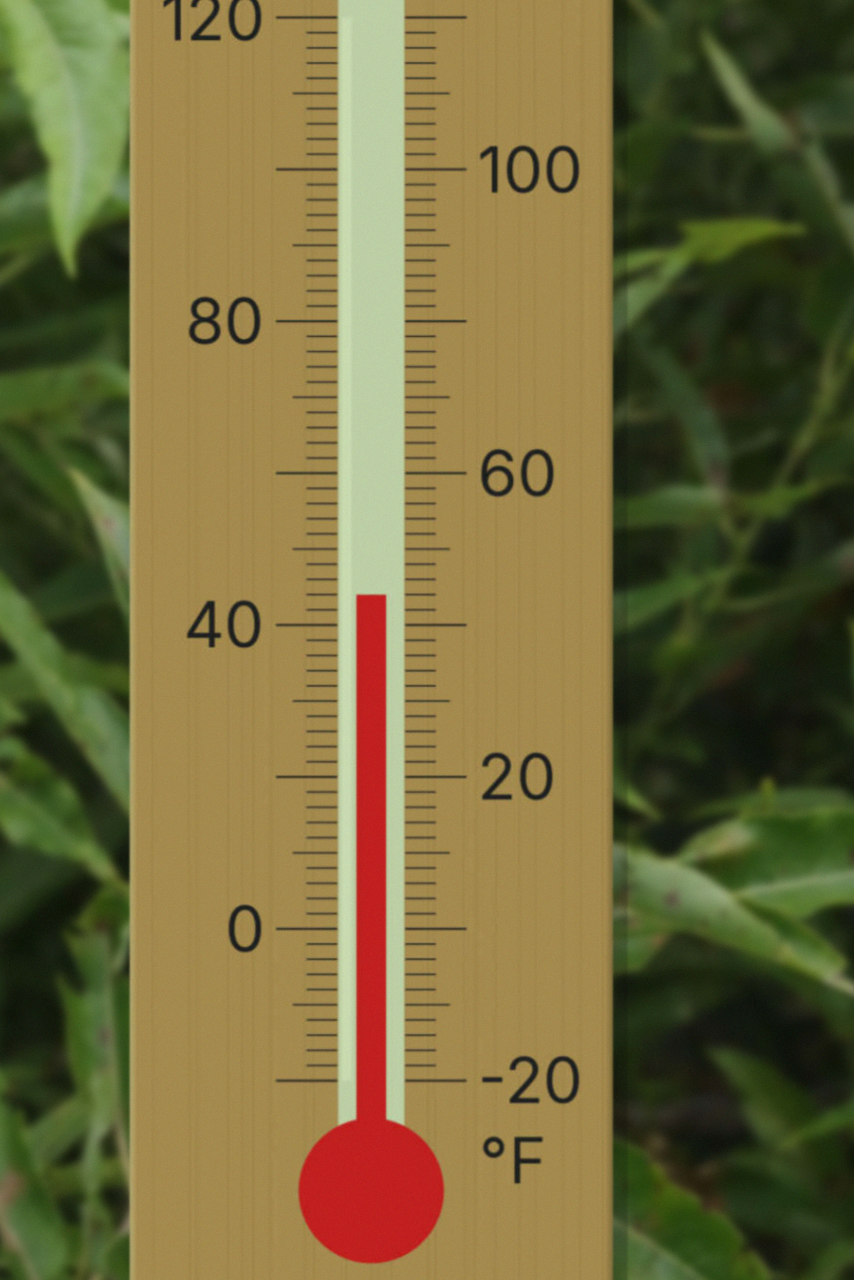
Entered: 44 °F
